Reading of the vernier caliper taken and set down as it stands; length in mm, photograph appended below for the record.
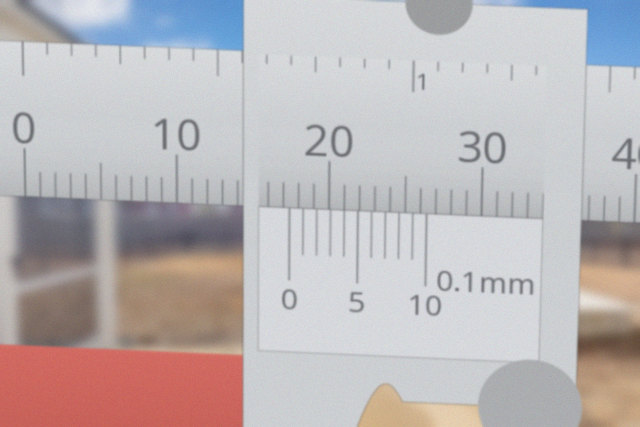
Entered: 17.4 mm
